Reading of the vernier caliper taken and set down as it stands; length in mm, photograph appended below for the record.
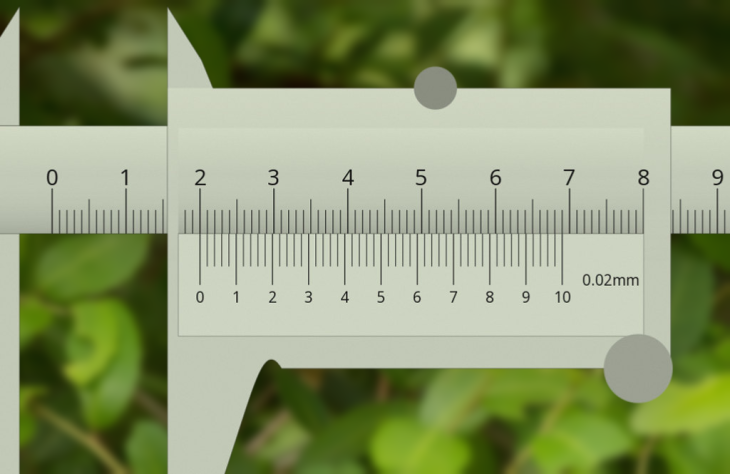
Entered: 20.0 mm
